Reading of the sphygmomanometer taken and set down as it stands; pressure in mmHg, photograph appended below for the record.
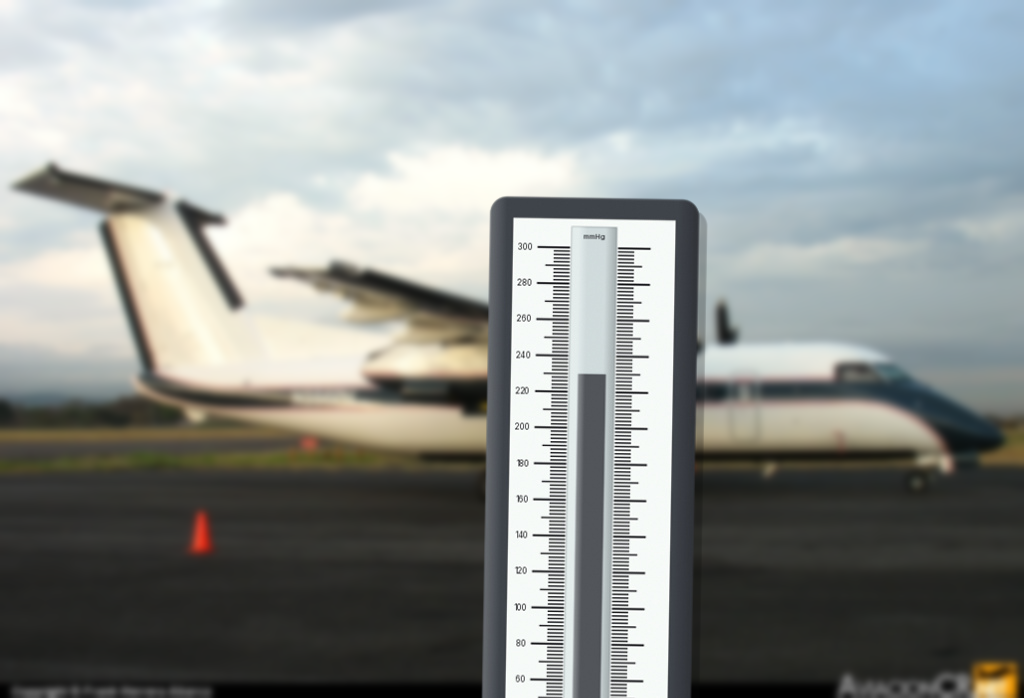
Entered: 230 mmHg
